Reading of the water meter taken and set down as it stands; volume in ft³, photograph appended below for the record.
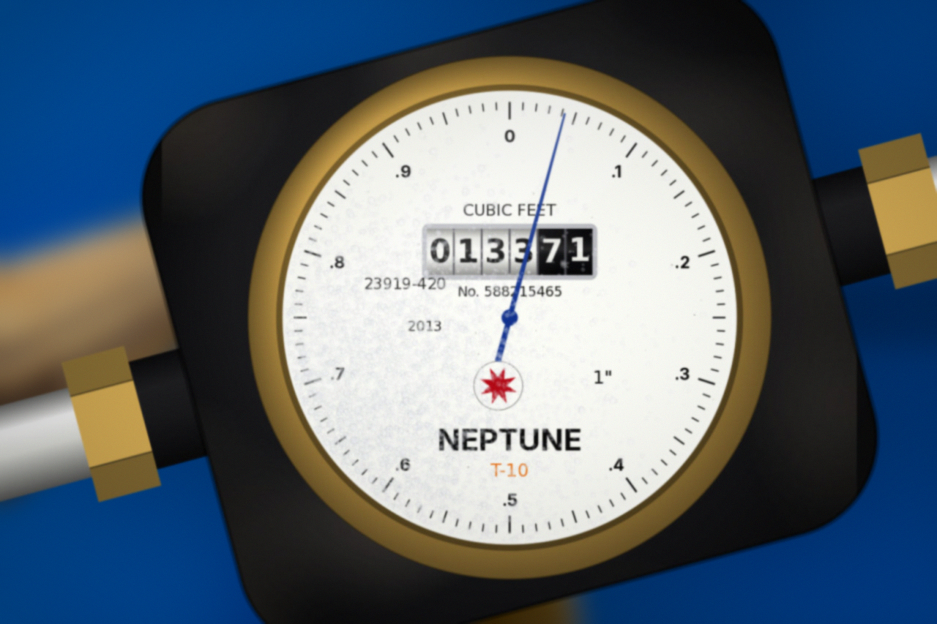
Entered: 13371.04 ft³
